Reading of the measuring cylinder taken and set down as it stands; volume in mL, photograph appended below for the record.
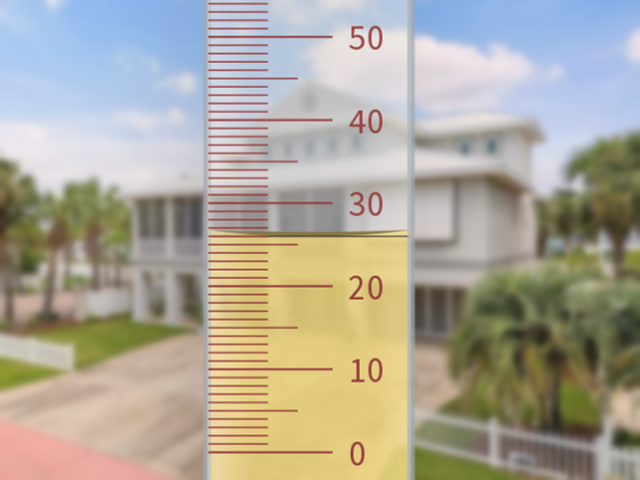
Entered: 26 mL
